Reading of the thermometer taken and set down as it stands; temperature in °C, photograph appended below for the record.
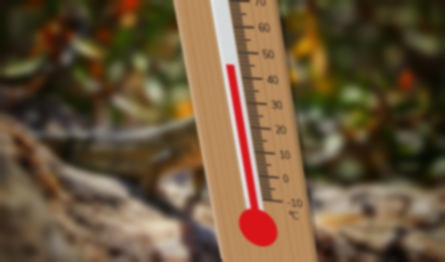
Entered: 45 °C
